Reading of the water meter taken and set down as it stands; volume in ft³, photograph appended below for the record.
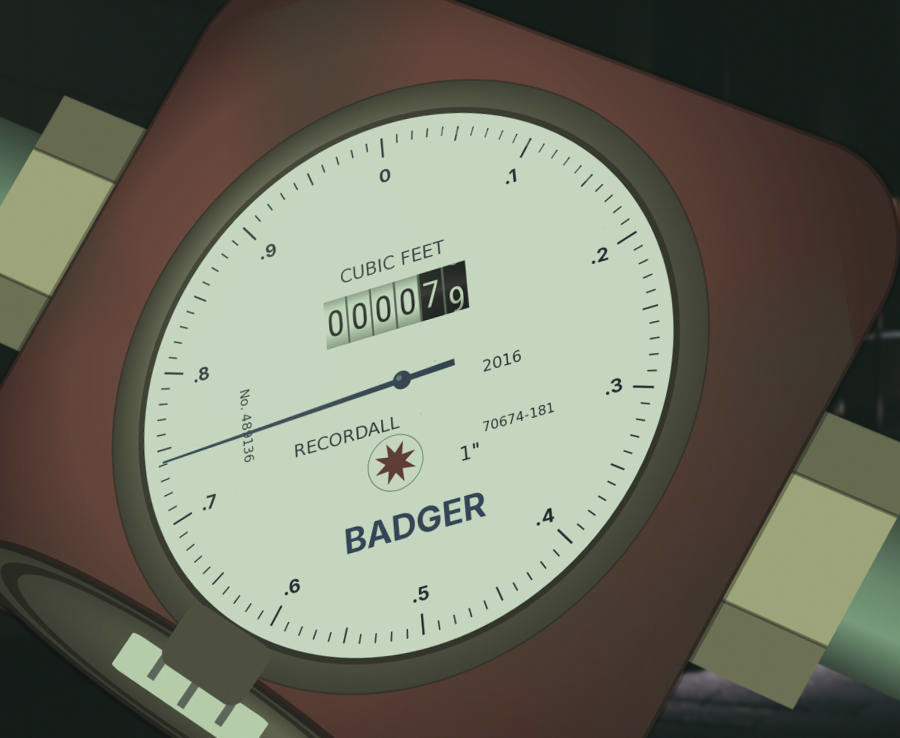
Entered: 78.74 ft³
